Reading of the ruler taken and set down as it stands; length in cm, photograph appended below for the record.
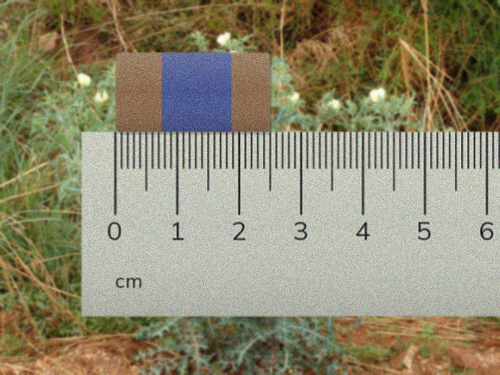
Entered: 2.5 cm
